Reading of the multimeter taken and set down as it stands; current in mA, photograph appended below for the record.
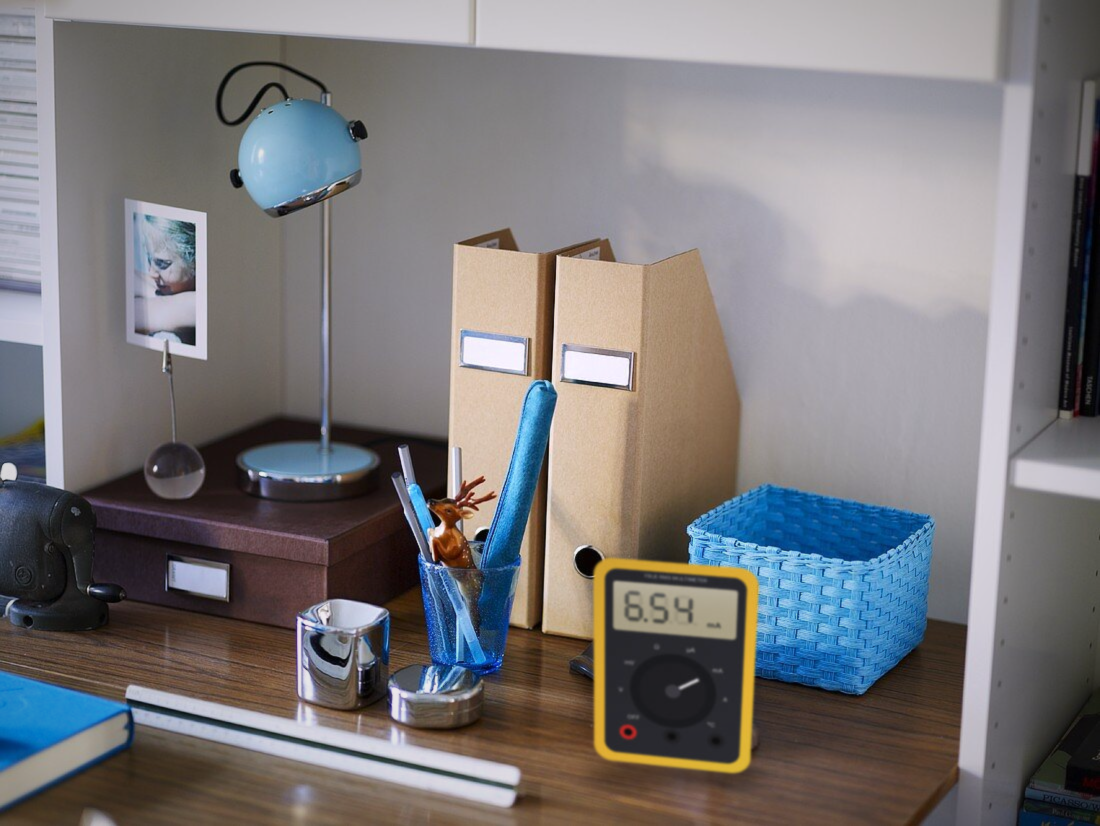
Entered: 6.54 mA
